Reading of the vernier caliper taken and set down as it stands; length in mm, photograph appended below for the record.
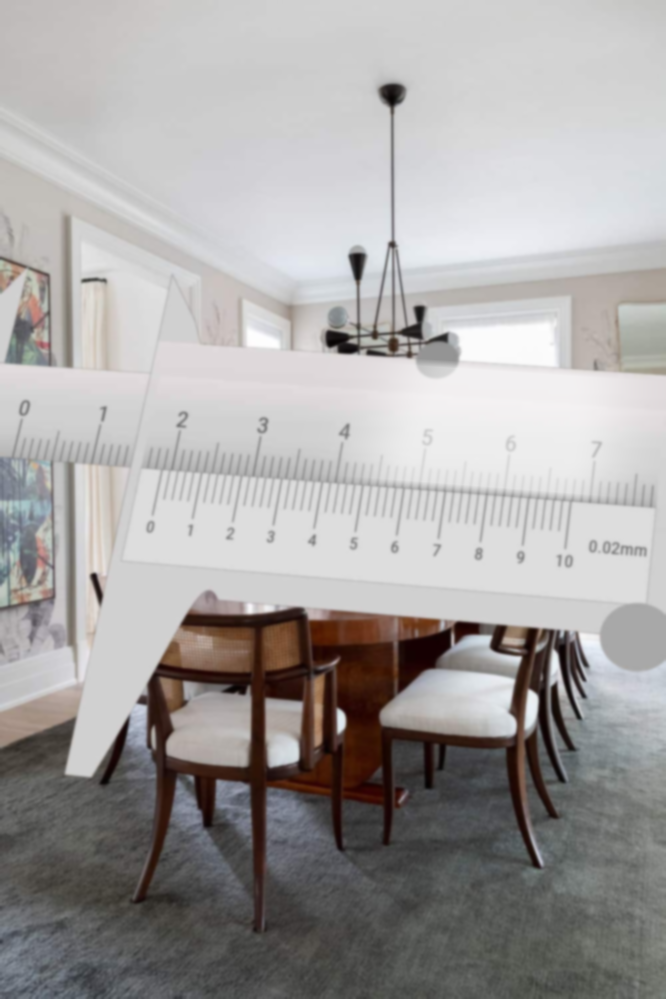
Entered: 18.8 mm
